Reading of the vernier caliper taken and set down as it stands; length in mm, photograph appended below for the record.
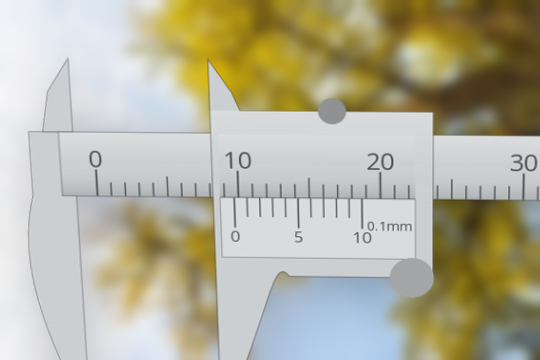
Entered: 9.7 mm
